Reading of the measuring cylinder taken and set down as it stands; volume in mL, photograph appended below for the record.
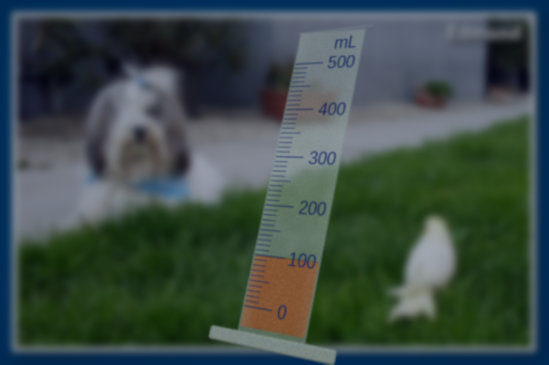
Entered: 100 mL
